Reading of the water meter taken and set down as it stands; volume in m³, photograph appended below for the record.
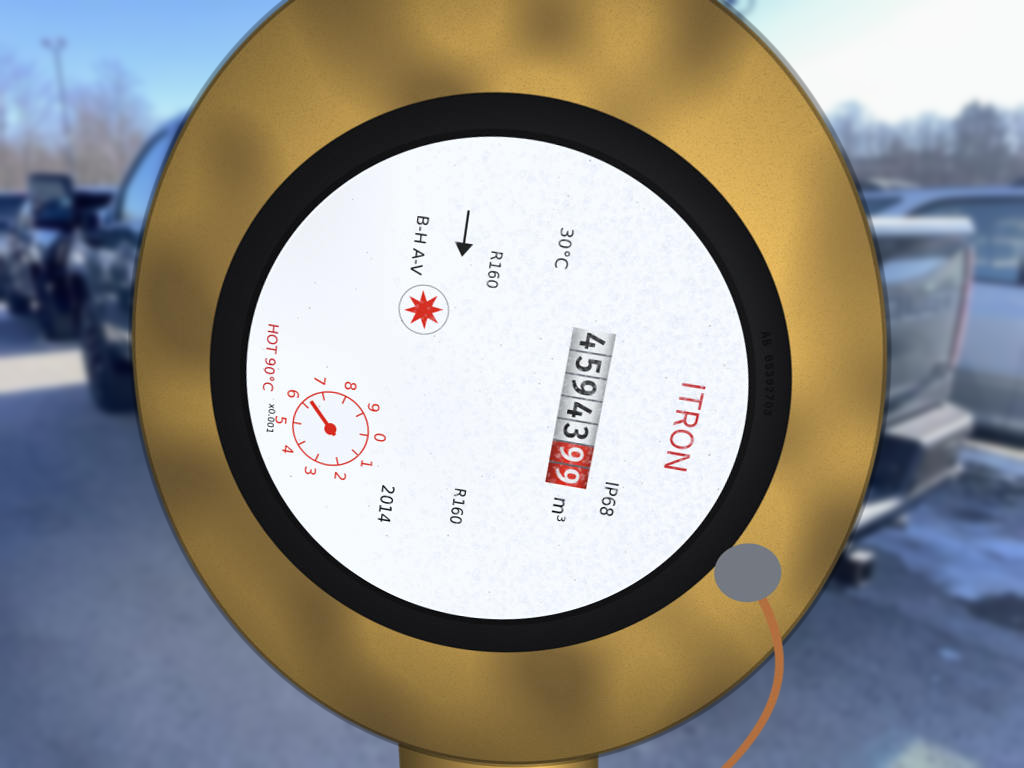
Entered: 45943.996 m³
